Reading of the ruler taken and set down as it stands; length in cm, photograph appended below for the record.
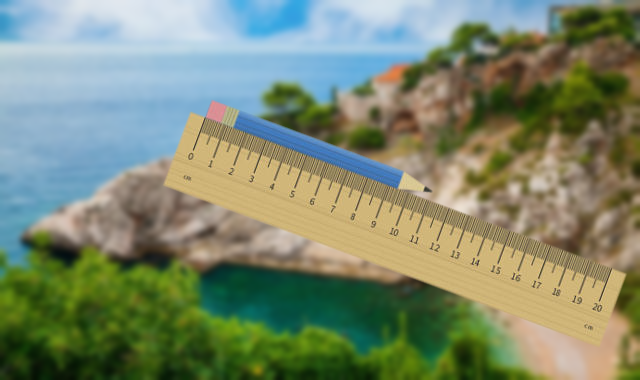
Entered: 11 cm
